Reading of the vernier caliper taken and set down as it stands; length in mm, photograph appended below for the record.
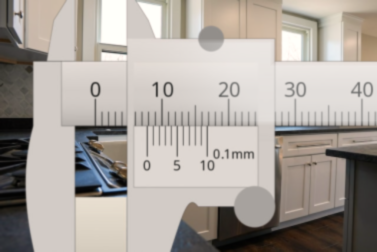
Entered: 7.8 mm
